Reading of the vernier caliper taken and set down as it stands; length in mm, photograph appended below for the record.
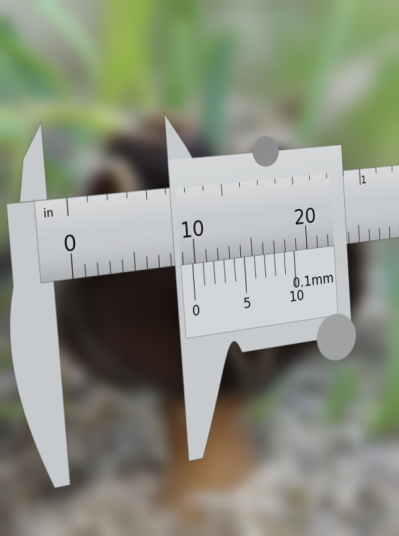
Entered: 9.8 mm
